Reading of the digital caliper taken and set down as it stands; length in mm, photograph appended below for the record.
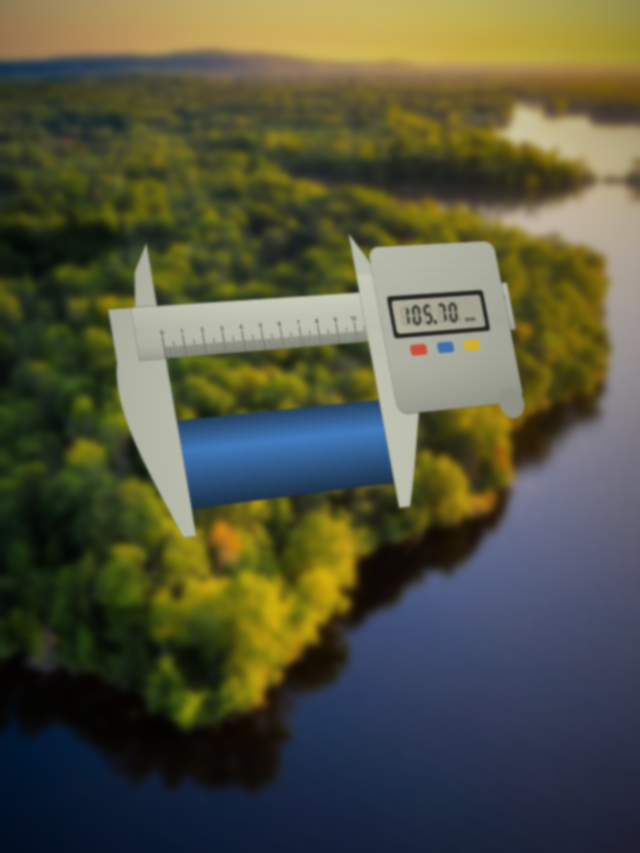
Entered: 105.70 mm
